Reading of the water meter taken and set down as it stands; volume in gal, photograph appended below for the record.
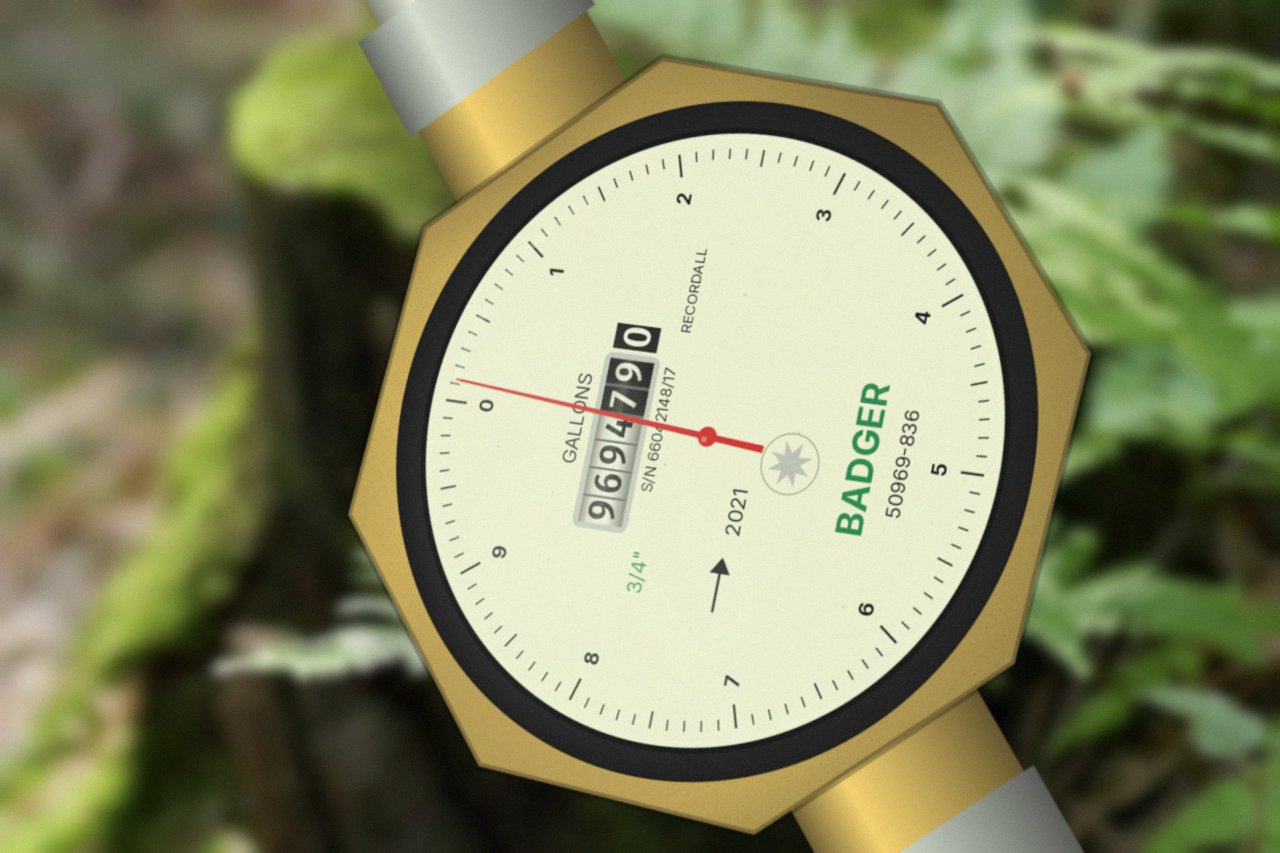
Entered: 9694790.1 gal
